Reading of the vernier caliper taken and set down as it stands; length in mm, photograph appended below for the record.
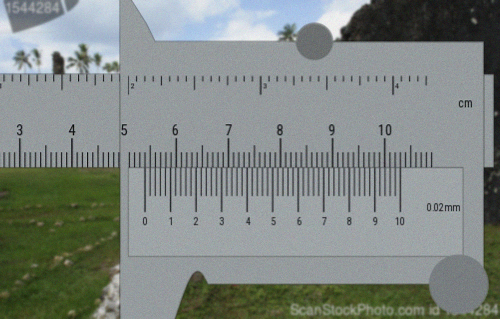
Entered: 54.0 mm
